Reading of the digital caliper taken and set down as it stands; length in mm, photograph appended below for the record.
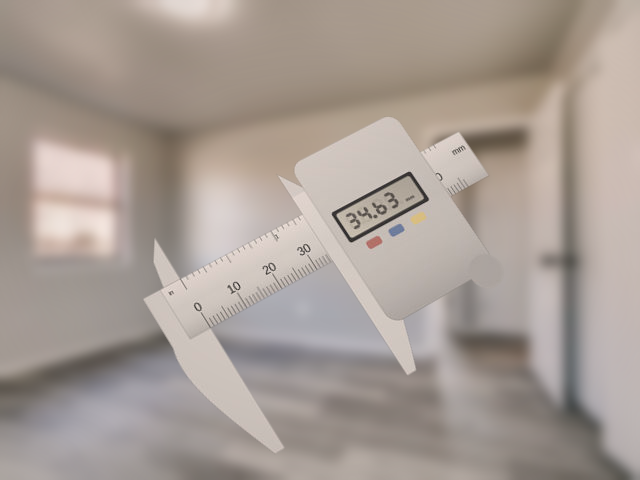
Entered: 34.63 mm
